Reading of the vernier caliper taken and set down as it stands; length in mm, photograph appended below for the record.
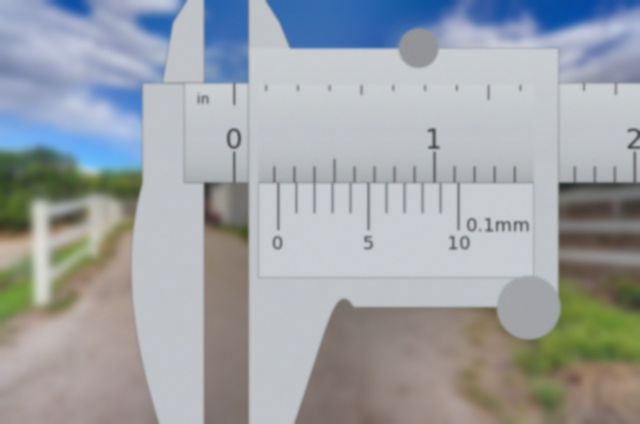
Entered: 2.2 mm
